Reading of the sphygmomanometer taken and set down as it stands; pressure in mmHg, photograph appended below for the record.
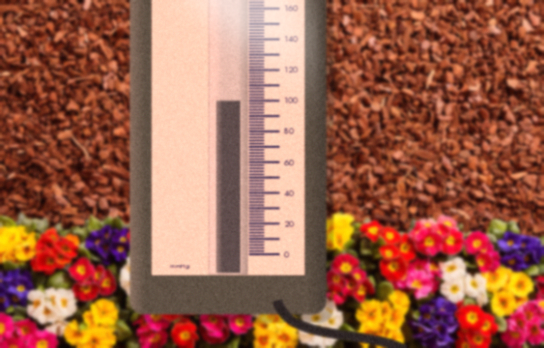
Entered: 100 mmHg
